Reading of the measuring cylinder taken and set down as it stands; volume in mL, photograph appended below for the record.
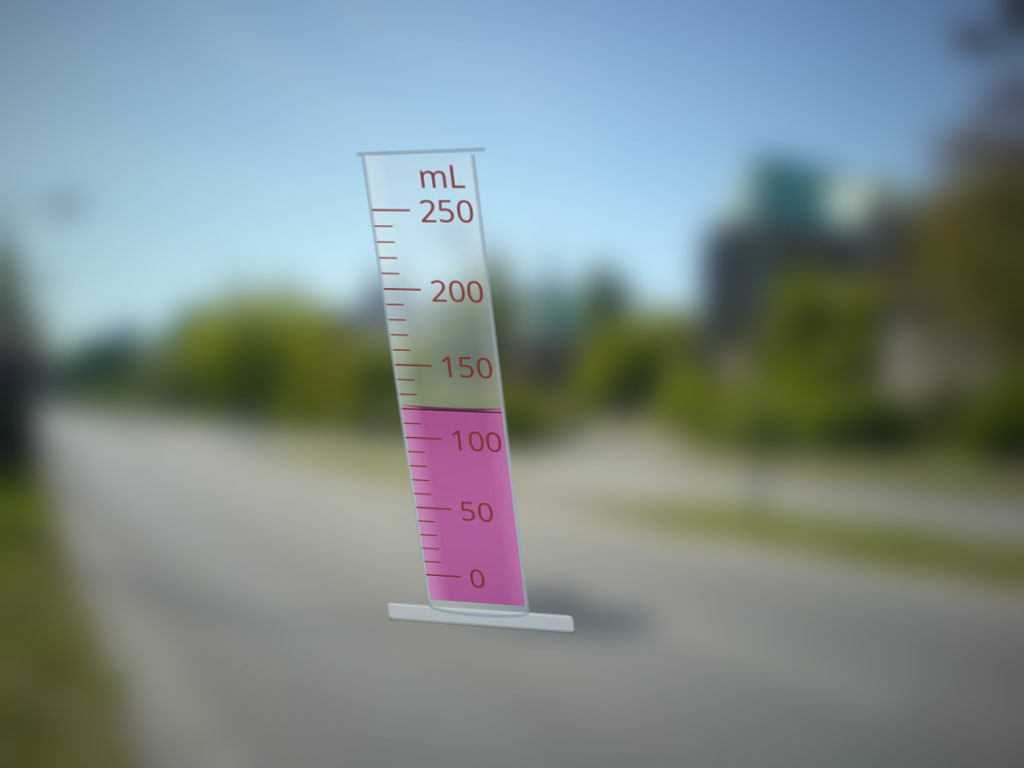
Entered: 120 mL
